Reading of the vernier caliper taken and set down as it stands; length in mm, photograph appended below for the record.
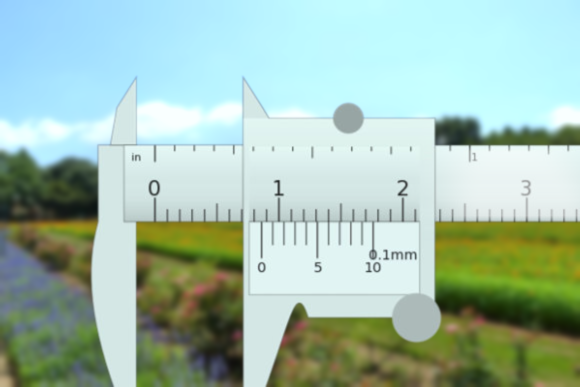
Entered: 8.6 mm
